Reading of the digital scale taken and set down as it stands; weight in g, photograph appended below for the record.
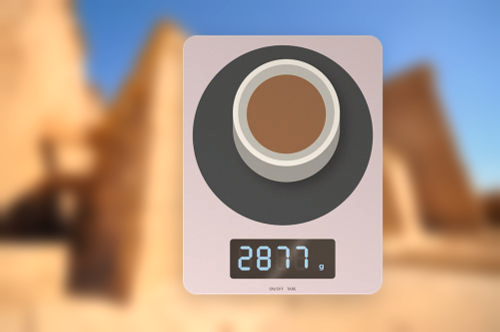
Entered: 2877 g
